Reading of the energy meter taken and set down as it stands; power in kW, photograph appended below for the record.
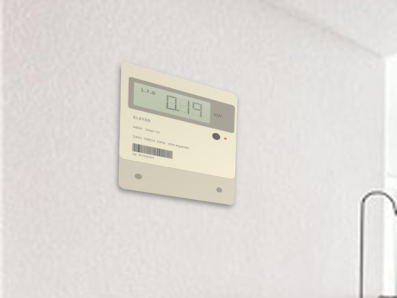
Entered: 0.19 kW
